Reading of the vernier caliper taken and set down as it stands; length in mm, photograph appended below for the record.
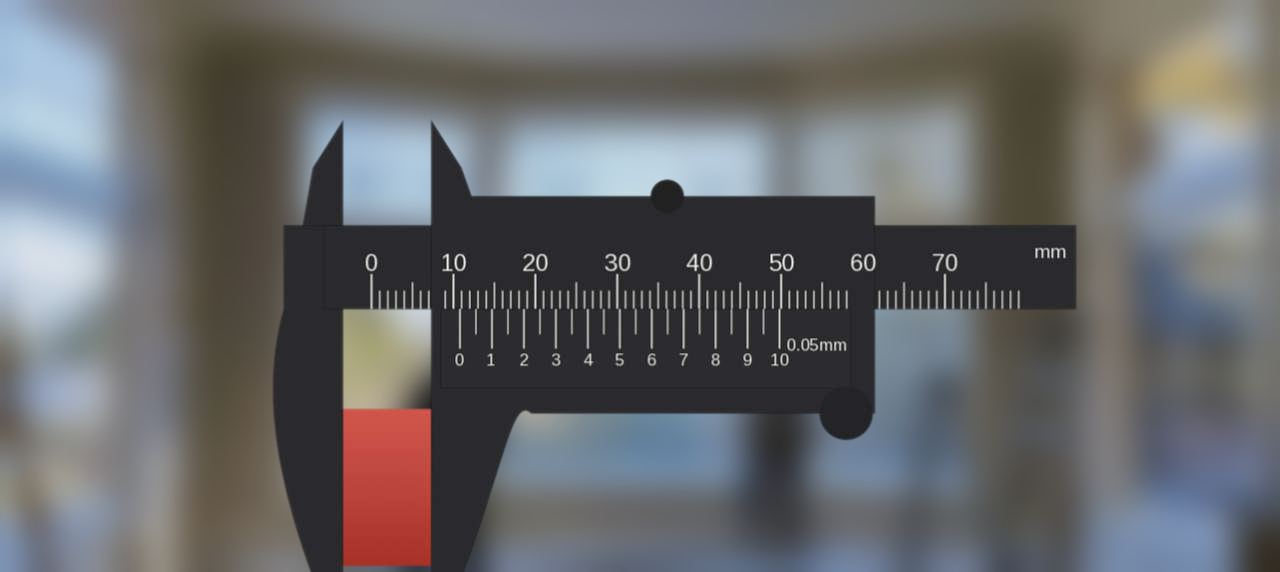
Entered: 10.8 mm
